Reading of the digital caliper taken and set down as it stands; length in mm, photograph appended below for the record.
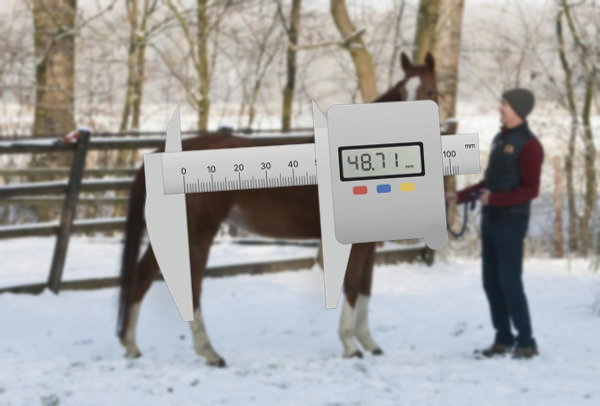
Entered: 48.71 mm
